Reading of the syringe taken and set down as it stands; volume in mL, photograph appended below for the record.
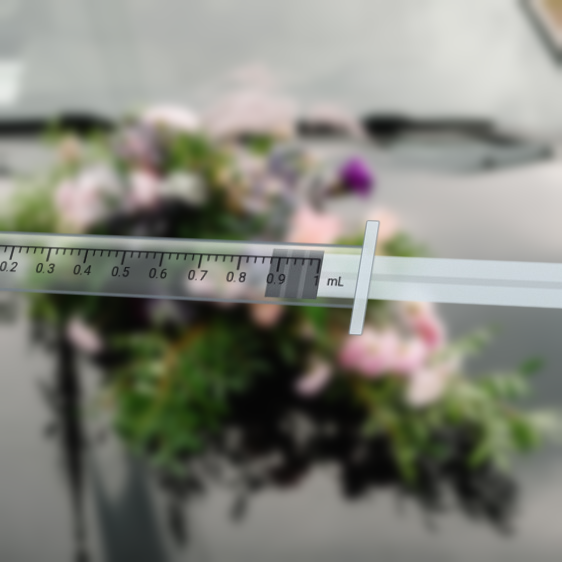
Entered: 0.88 mL
